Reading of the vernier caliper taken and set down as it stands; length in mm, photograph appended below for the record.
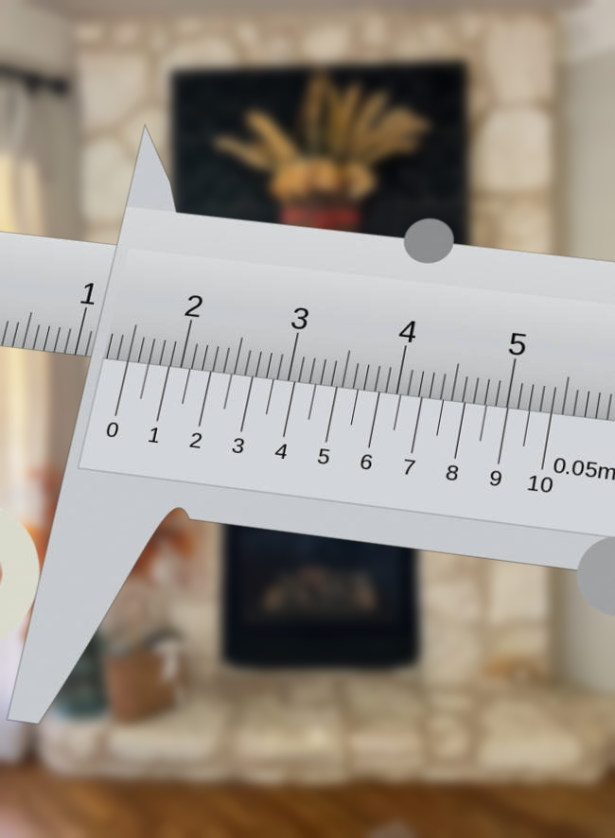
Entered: 15.0 mm
